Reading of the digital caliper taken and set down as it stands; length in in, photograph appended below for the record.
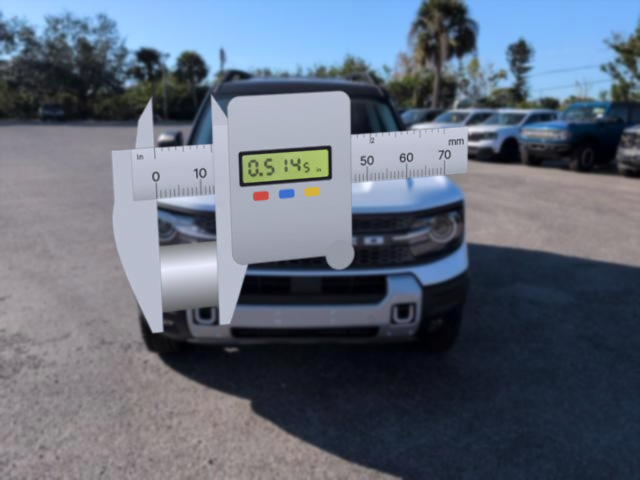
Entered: 0.5145 in
